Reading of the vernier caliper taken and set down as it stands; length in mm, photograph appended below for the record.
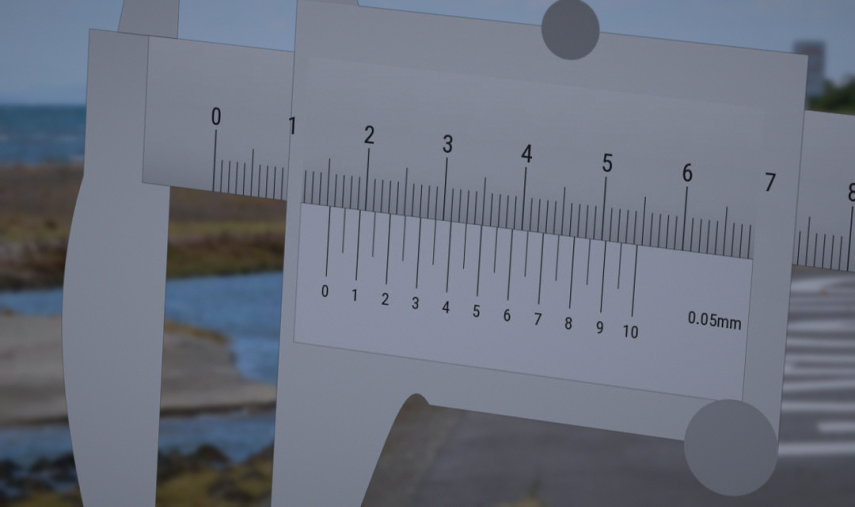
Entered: 15.4 mm
